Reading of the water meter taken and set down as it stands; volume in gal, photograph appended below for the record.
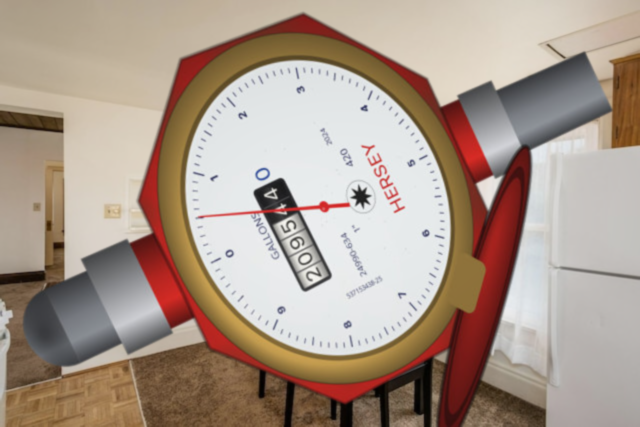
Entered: 2095440.5 gal
